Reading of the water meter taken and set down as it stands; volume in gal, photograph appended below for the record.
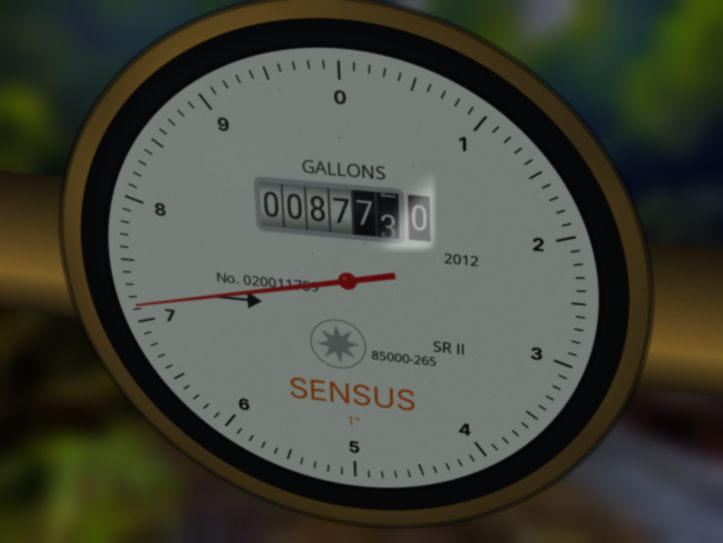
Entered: 87727.1 gal
